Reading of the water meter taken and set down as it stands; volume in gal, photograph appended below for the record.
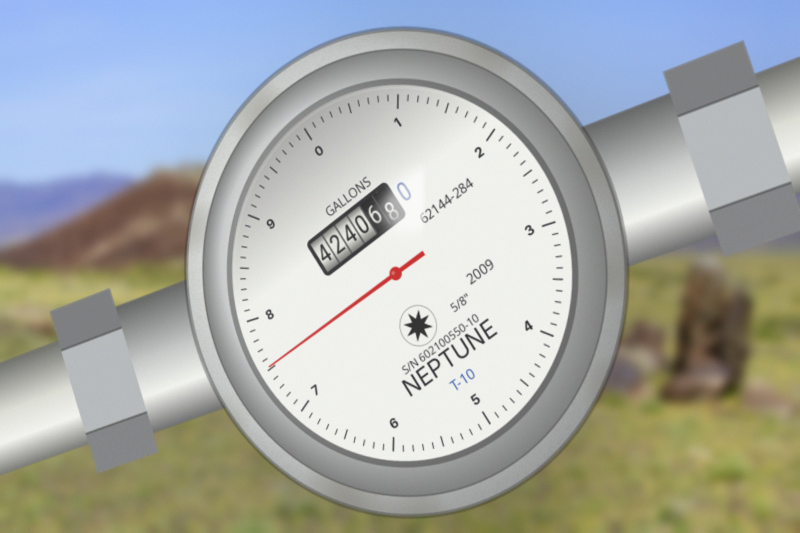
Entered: 4240677.5 gal
